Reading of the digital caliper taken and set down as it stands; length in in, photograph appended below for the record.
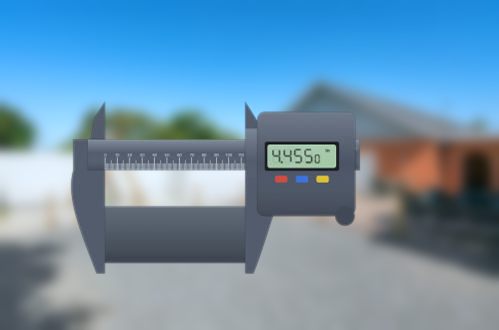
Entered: 4.4550 in
